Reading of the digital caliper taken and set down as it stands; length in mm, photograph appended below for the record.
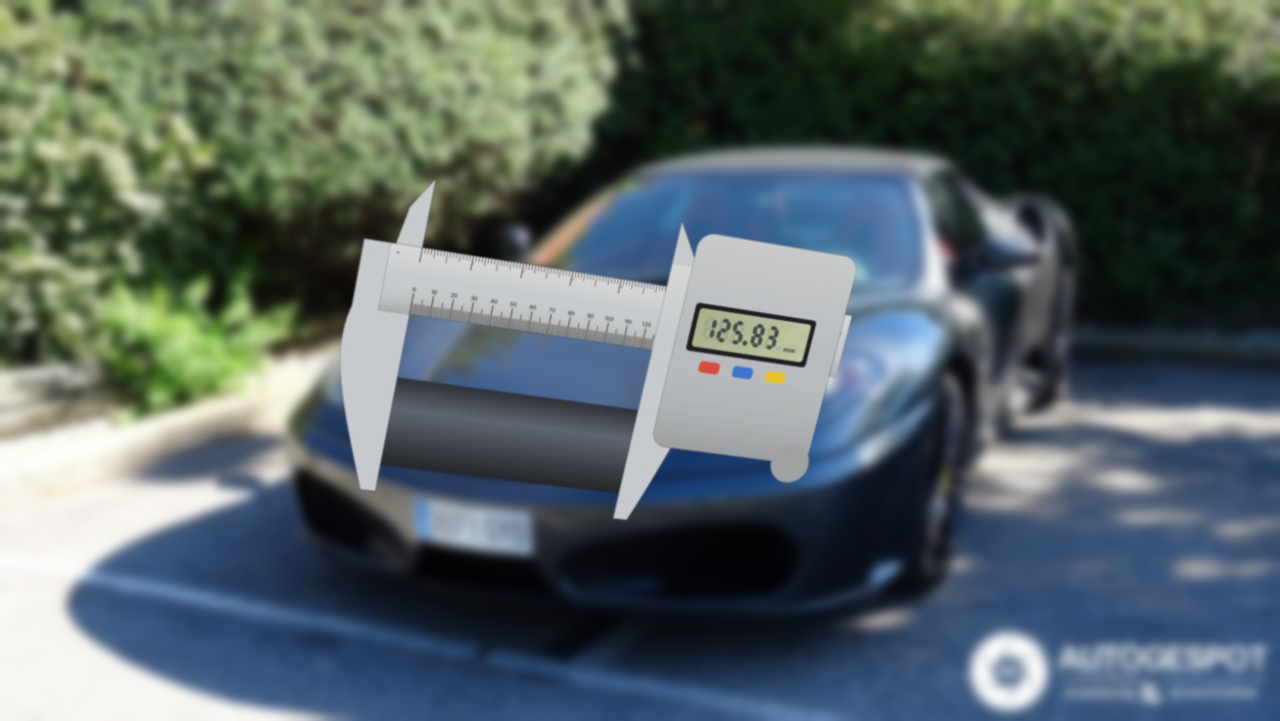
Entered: 125.83 mm
